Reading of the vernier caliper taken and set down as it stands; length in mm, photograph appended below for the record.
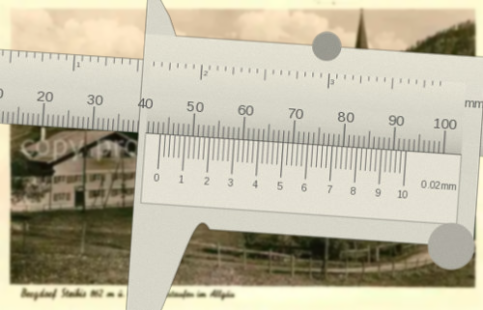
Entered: 43.5 mm
